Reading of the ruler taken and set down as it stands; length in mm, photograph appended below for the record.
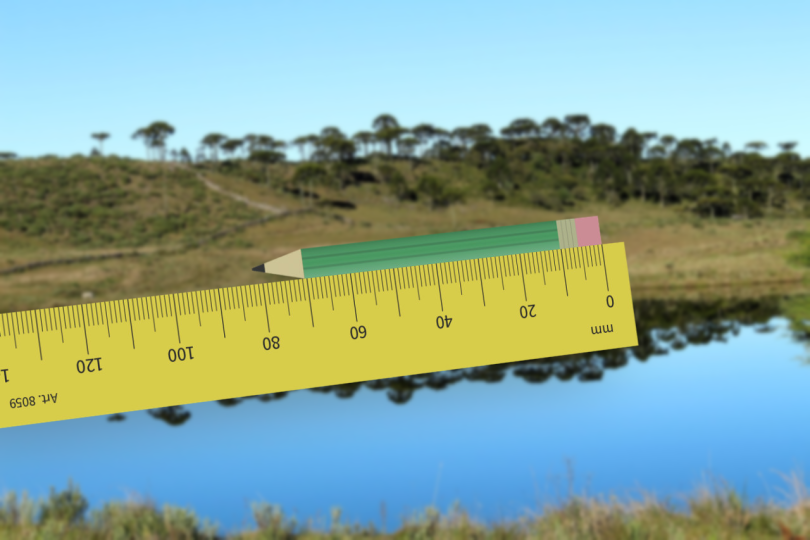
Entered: 82 mm
